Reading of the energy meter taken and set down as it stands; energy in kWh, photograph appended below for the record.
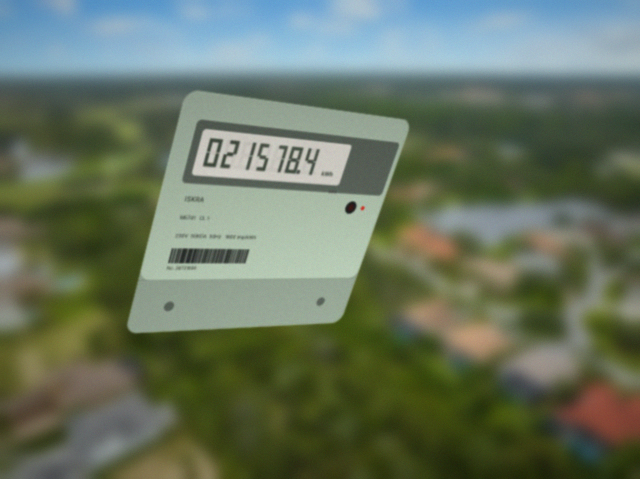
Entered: 21578.4 kWh
